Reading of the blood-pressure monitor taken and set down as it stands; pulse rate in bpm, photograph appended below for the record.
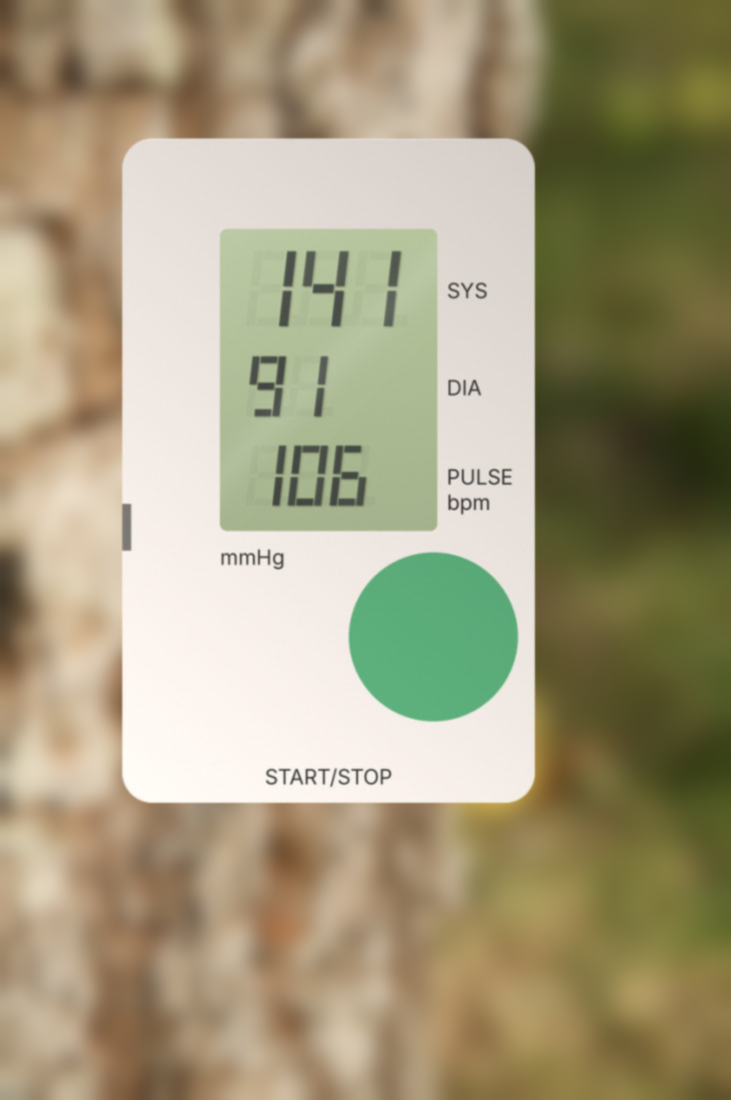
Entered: 106 bpm
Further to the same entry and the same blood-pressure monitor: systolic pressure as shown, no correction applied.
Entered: 141 mmHg
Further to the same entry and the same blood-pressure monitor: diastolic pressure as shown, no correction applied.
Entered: 91 mmHg
